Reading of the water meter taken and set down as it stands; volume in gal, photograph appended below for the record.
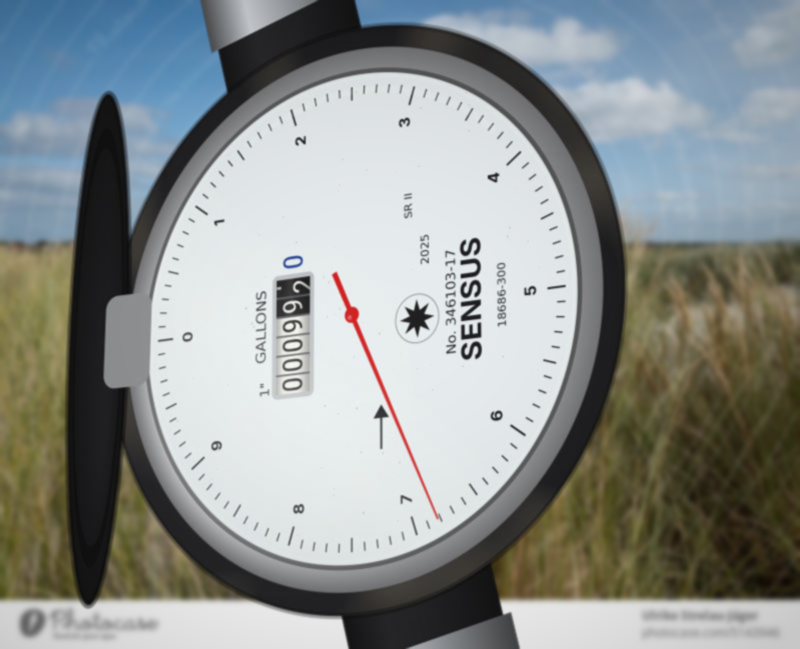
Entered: 9916.8 gal
